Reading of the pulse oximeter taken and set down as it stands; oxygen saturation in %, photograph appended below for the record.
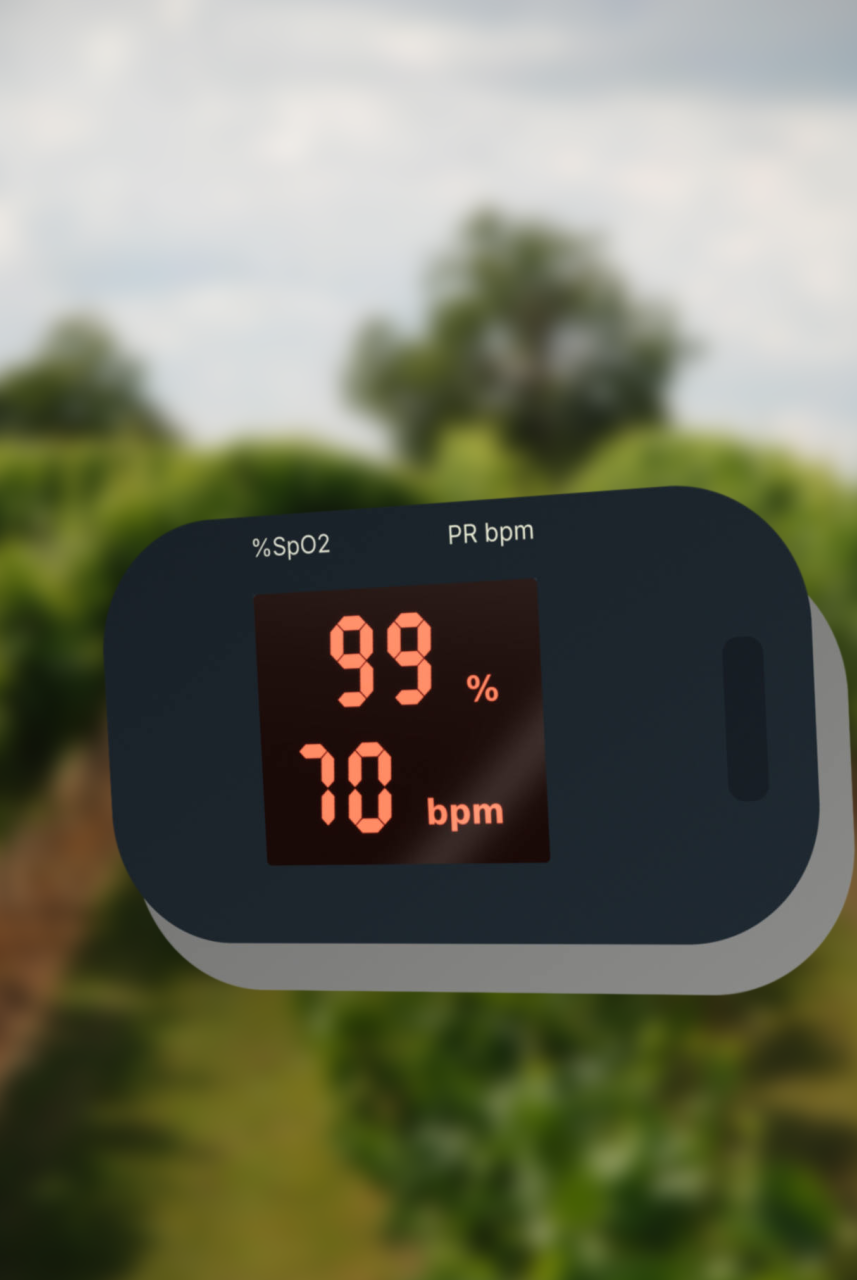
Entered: 99 %
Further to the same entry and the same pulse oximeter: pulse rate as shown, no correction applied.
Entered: 70 bpm
